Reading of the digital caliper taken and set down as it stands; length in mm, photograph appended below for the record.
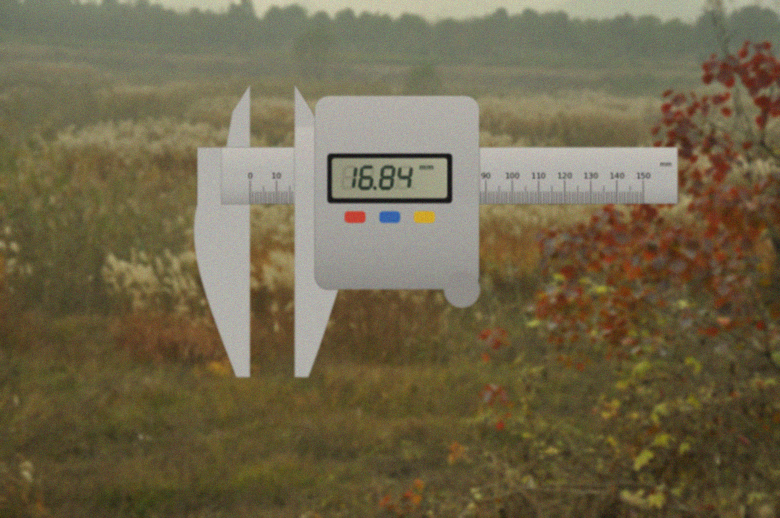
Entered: 16.84 mm
